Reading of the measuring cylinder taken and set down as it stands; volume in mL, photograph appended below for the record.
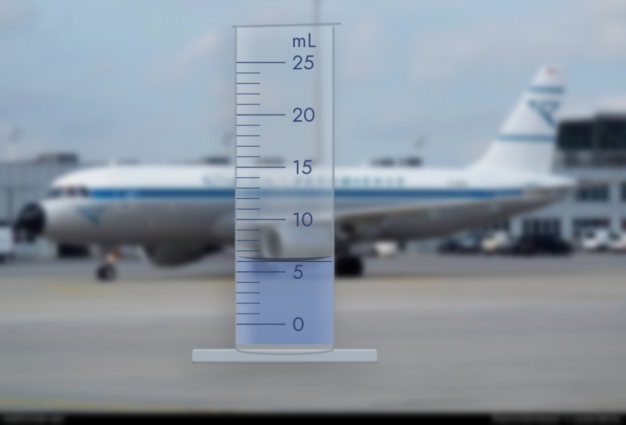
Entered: 6 mL
